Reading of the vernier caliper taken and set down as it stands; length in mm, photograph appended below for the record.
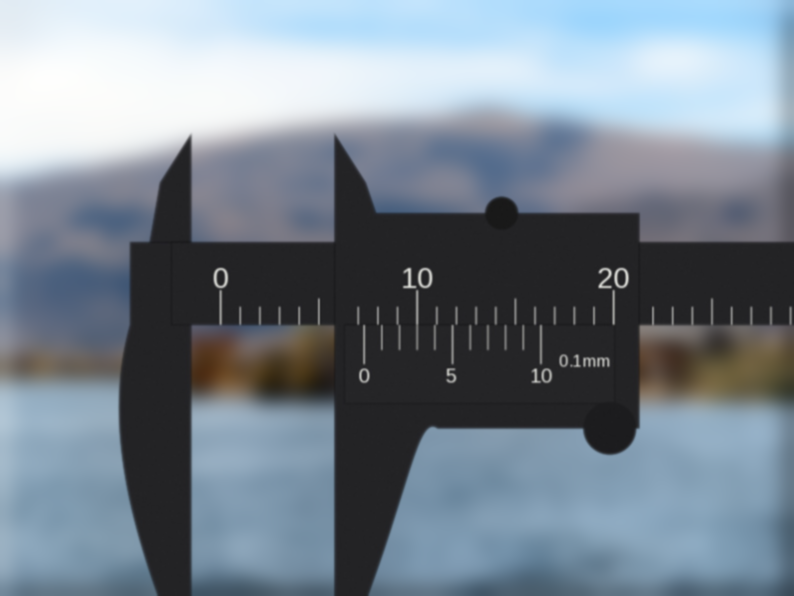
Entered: 7.3 mm
